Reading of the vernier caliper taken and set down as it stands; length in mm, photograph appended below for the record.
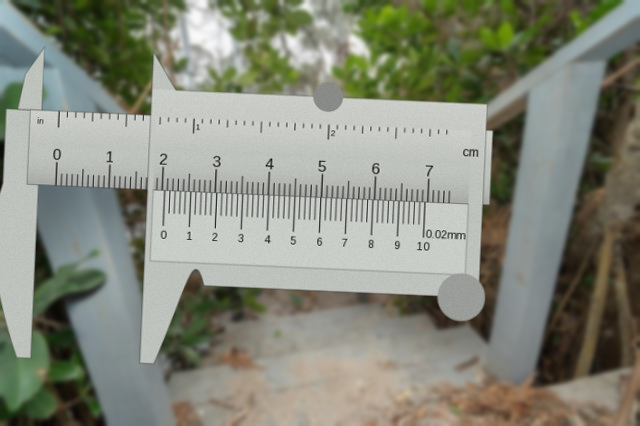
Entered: 20.5 mm
